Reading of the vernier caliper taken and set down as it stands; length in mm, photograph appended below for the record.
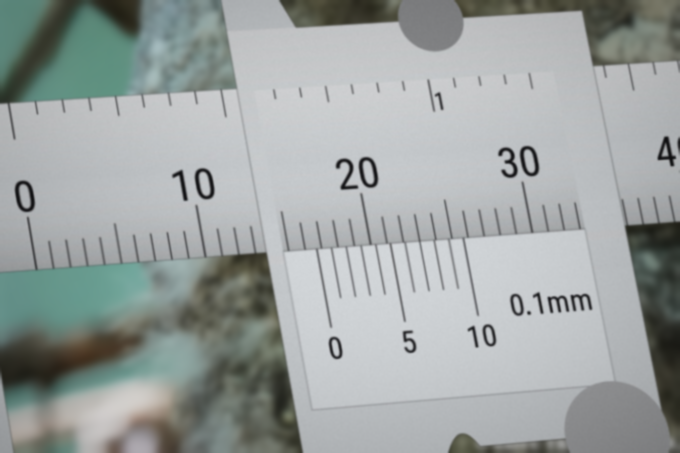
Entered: 16.7 mm
